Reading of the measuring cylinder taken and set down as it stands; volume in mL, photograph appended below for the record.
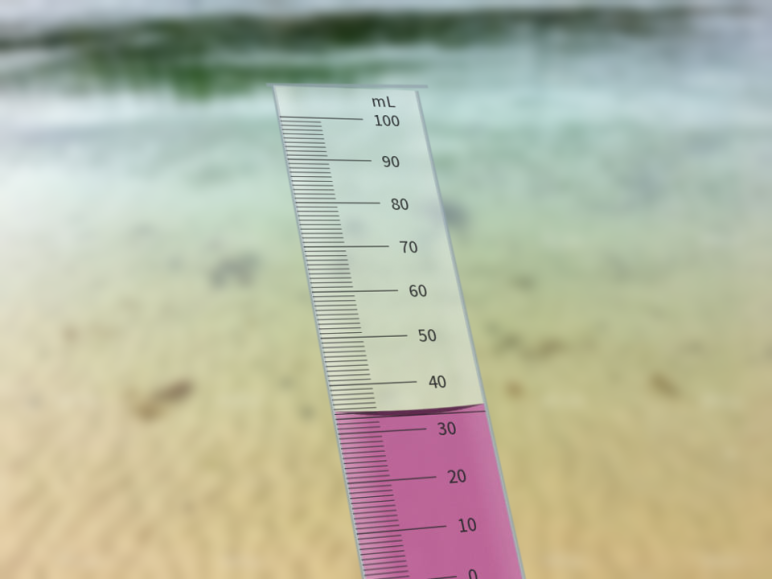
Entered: 33 mL
